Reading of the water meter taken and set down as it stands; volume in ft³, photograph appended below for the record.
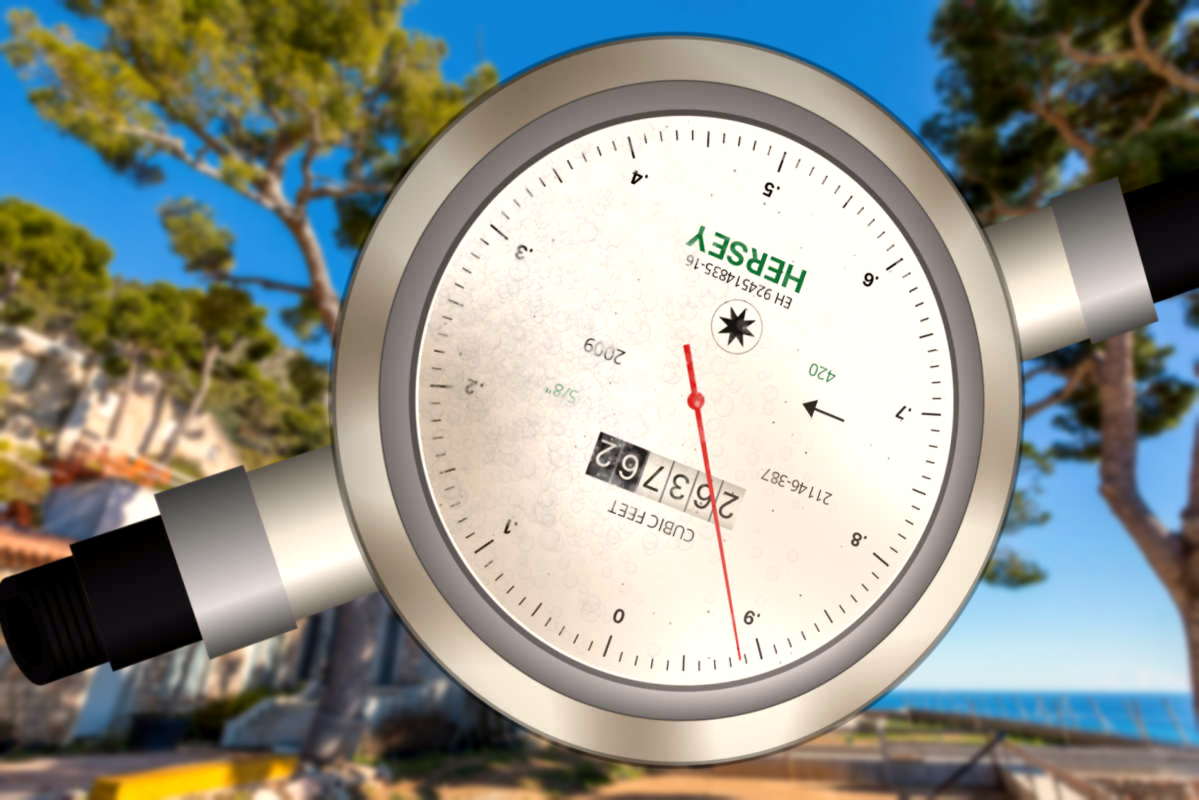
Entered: 263761.91 ft³
